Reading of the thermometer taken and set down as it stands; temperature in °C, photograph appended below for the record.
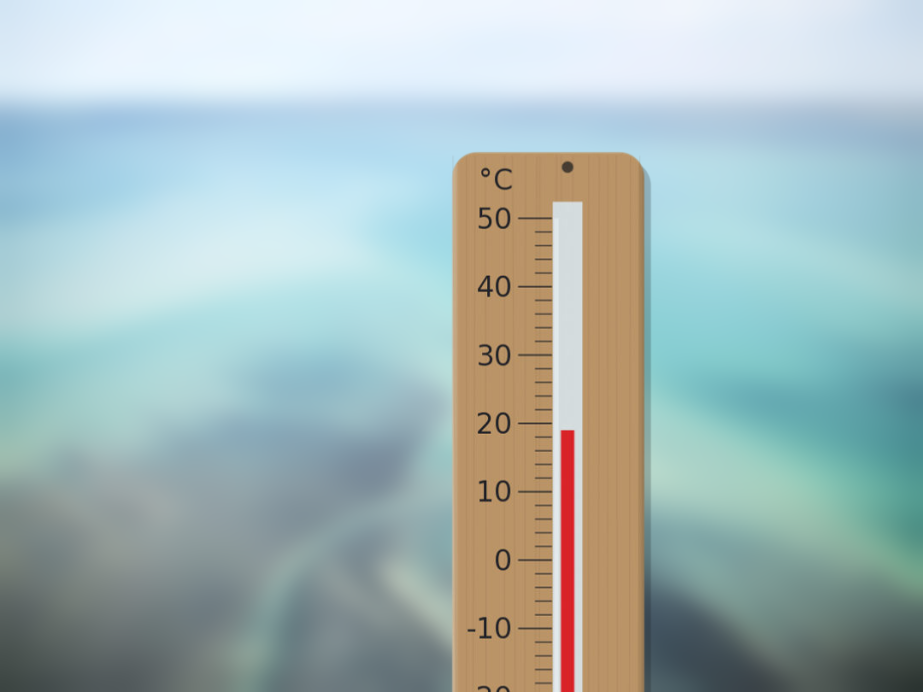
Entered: 19 °C
